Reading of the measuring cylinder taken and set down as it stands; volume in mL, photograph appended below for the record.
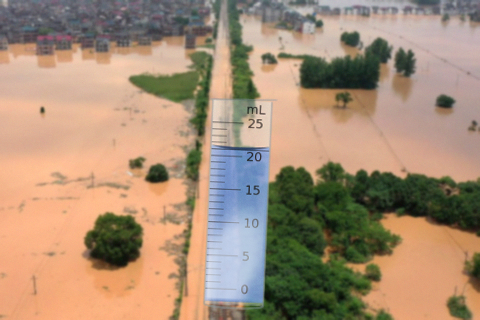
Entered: 21 mL
